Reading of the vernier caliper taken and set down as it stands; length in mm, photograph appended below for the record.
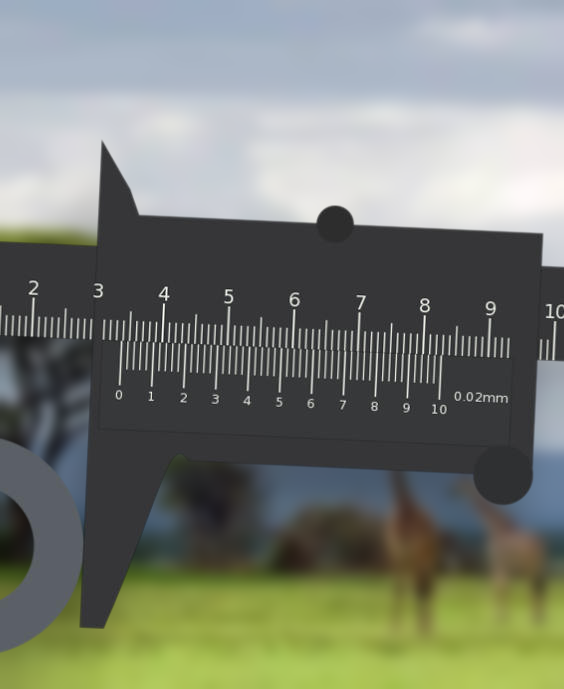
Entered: 33.8 mm
